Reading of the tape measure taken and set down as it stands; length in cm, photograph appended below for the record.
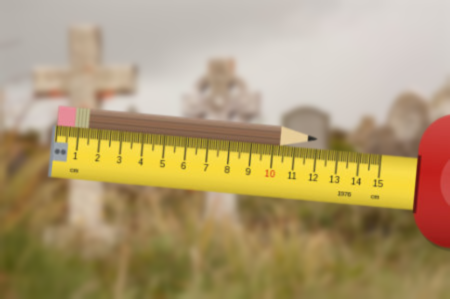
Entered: 12 cm
